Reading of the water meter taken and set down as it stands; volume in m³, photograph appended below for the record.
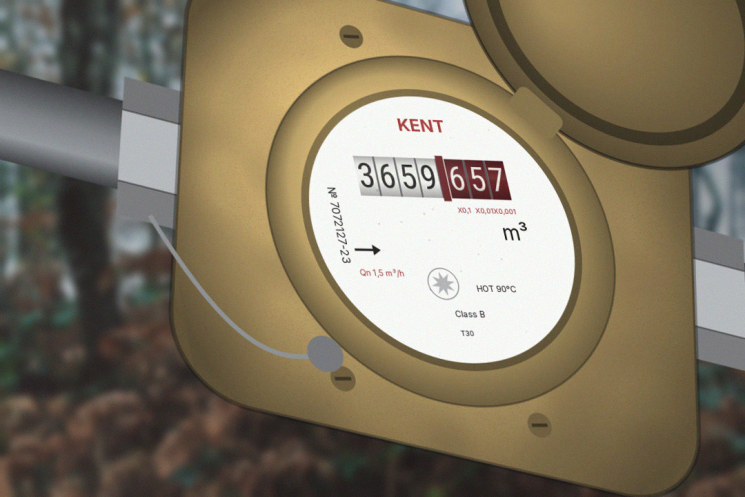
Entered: 3659.657 m³
